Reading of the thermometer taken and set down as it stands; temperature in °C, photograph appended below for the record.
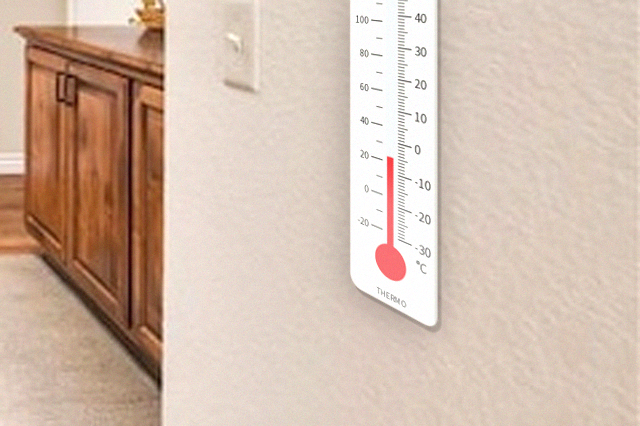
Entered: -5 °C
